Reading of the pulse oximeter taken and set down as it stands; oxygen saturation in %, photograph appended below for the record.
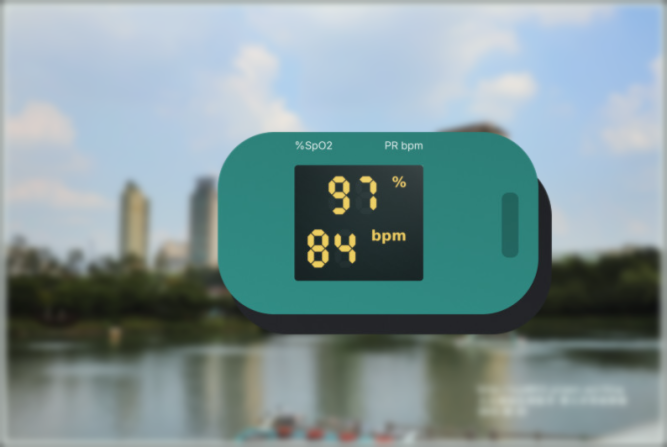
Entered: 97 %
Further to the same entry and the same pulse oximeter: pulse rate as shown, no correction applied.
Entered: 84 bpm
